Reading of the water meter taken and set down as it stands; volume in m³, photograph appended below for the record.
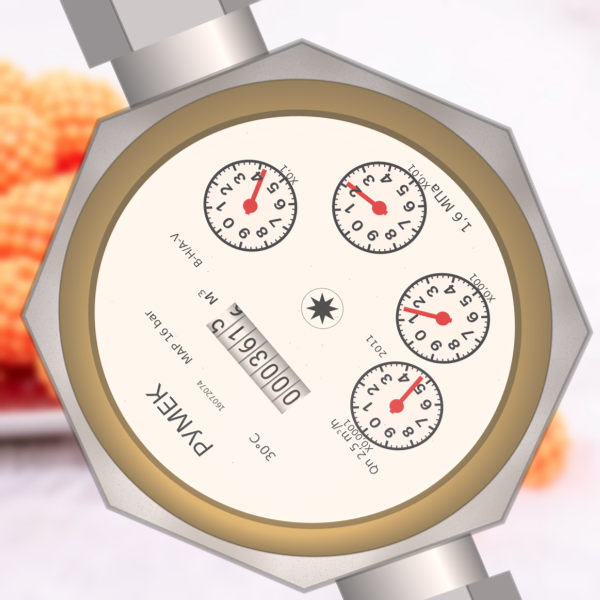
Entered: 3615.4214 m³
